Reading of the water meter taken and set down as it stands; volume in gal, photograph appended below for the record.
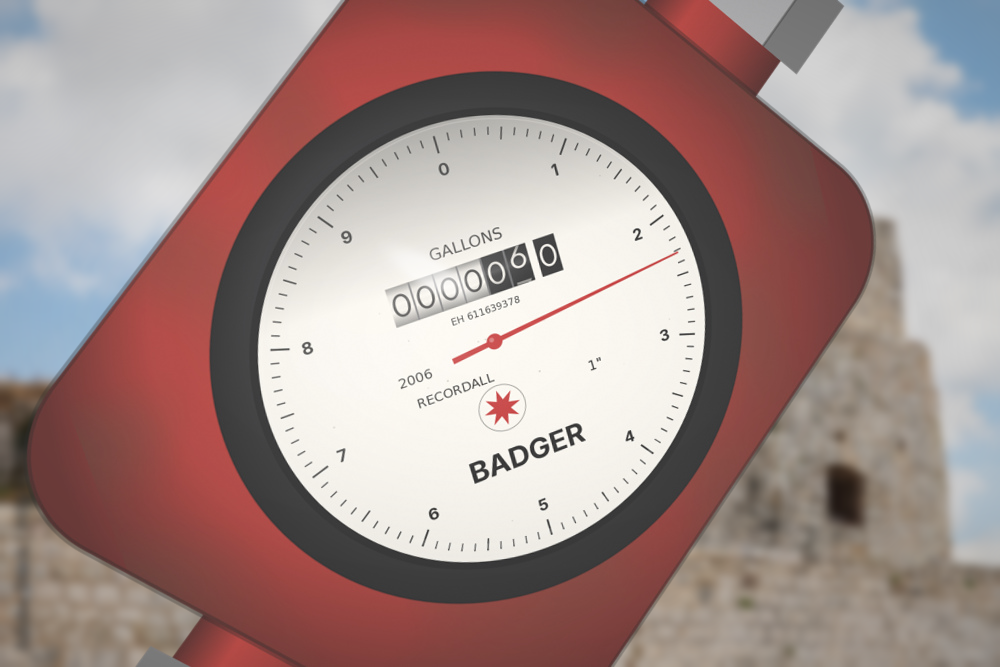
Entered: 62.3 gal
